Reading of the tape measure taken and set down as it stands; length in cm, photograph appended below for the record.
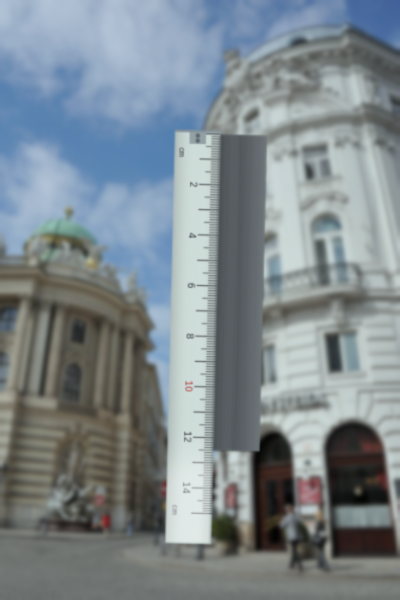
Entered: 12.5 cm
